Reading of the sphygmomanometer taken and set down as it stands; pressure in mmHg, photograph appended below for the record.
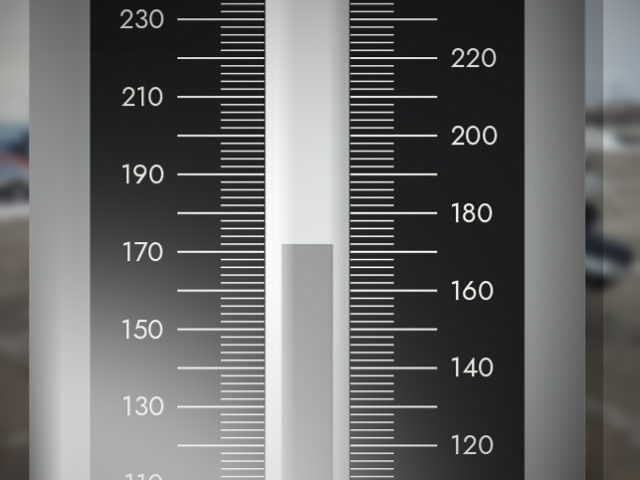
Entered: 172 mmHg
